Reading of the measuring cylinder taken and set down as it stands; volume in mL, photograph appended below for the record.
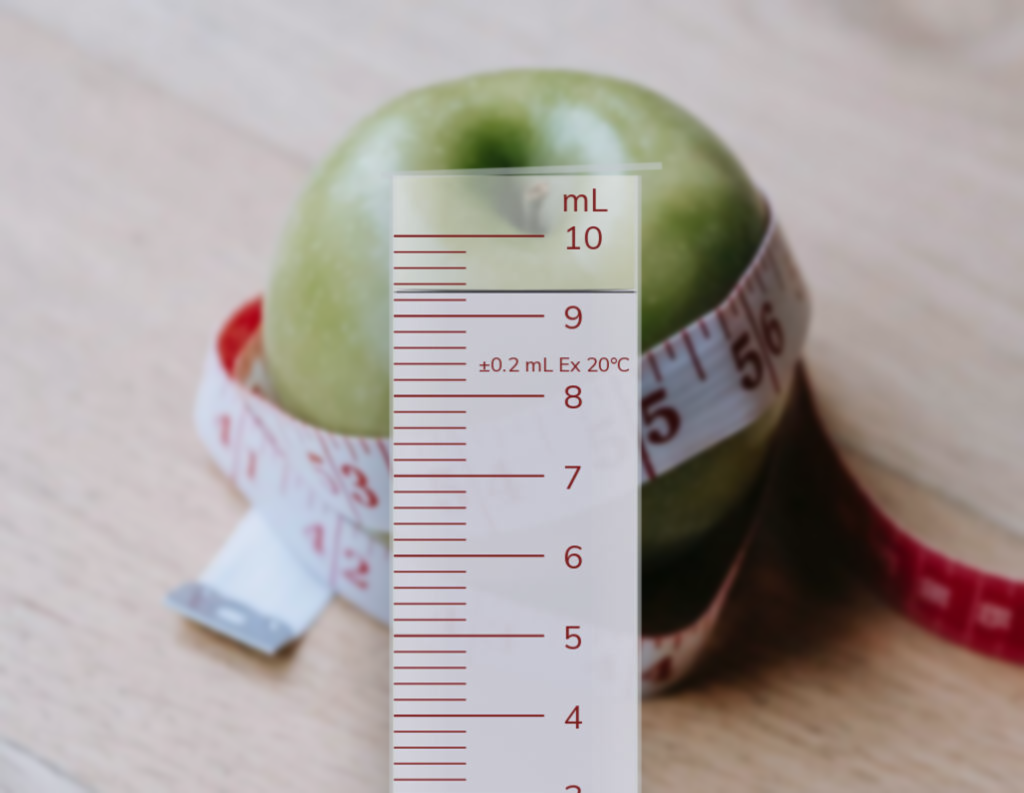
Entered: 9.3 mL
